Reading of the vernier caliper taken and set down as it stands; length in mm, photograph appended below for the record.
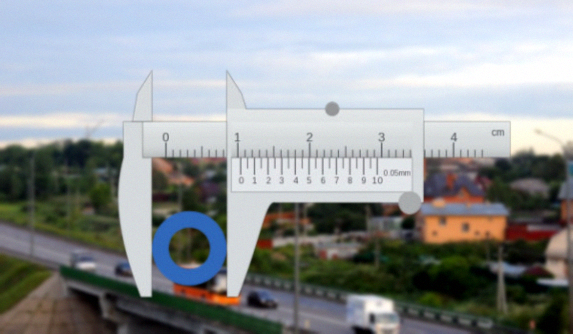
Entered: 10.4 mm
